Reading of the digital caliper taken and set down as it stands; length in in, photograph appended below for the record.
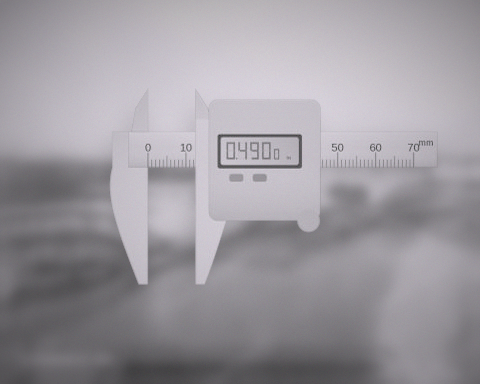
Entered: 0.4900 in
